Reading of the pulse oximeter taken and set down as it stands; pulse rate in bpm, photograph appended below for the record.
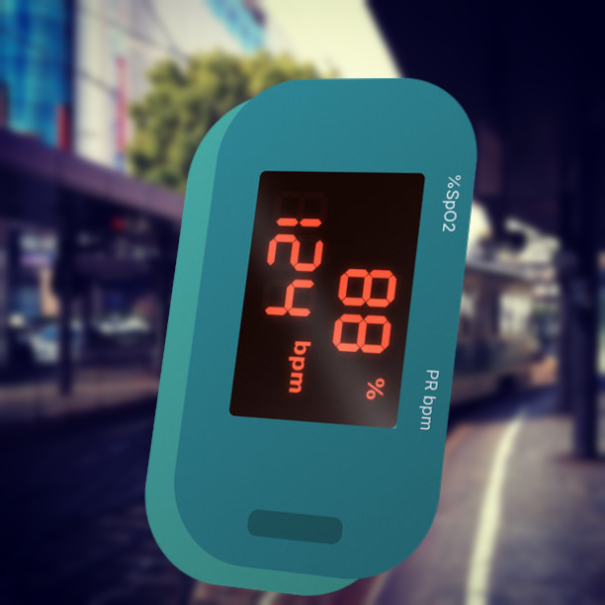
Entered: 124 bpm
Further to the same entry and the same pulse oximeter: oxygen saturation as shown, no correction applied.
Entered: 88 %
